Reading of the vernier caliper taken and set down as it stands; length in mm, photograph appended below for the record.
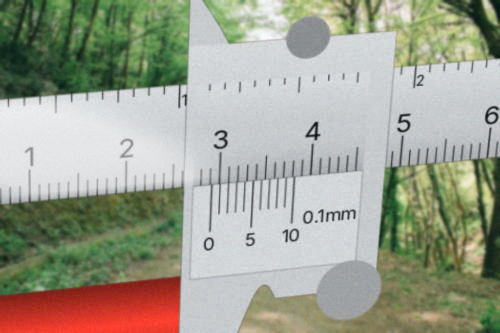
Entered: 29.2 mm
